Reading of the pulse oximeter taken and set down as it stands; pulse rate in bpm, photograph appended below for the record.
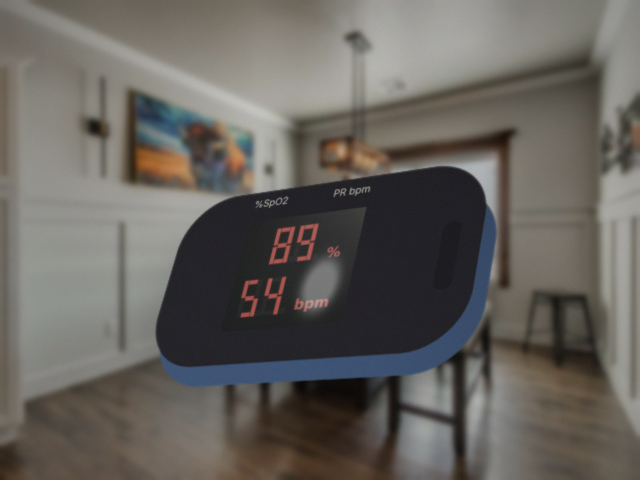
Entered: 54 bpm
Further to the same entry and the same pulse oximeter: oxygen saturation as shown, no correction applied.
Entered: 89 %
